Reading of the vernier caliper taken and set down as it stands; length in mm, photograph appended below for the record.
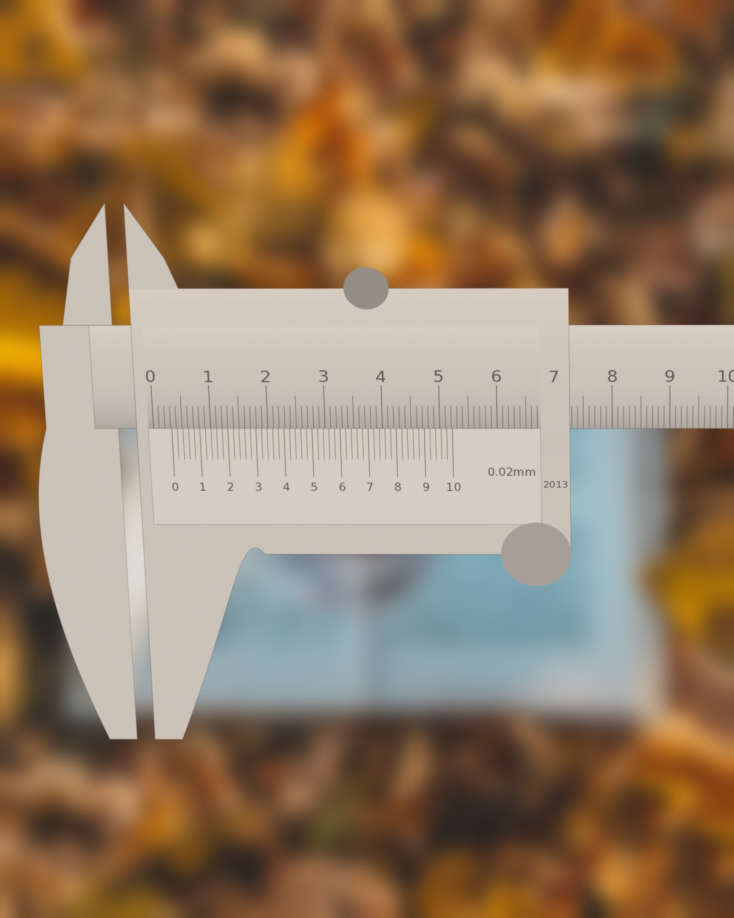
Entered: 3.2 mm
